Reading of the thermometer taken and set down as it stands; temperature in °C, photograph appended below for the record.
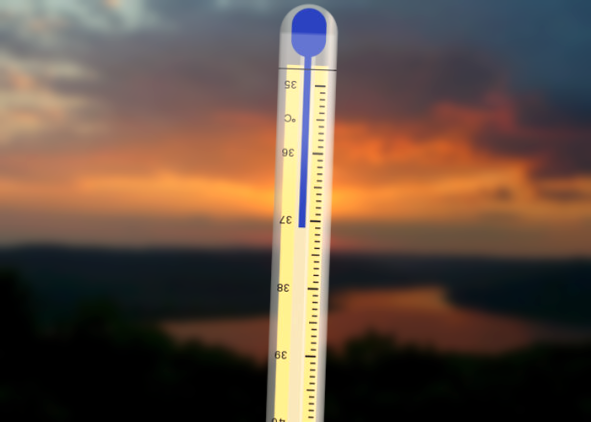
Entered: 37.1 °C
